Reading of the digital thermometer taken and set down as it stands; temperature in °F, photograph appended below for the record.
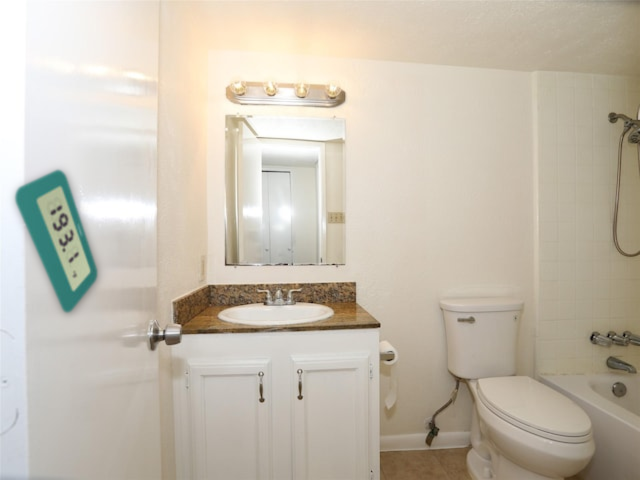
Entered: 193.1 °F
